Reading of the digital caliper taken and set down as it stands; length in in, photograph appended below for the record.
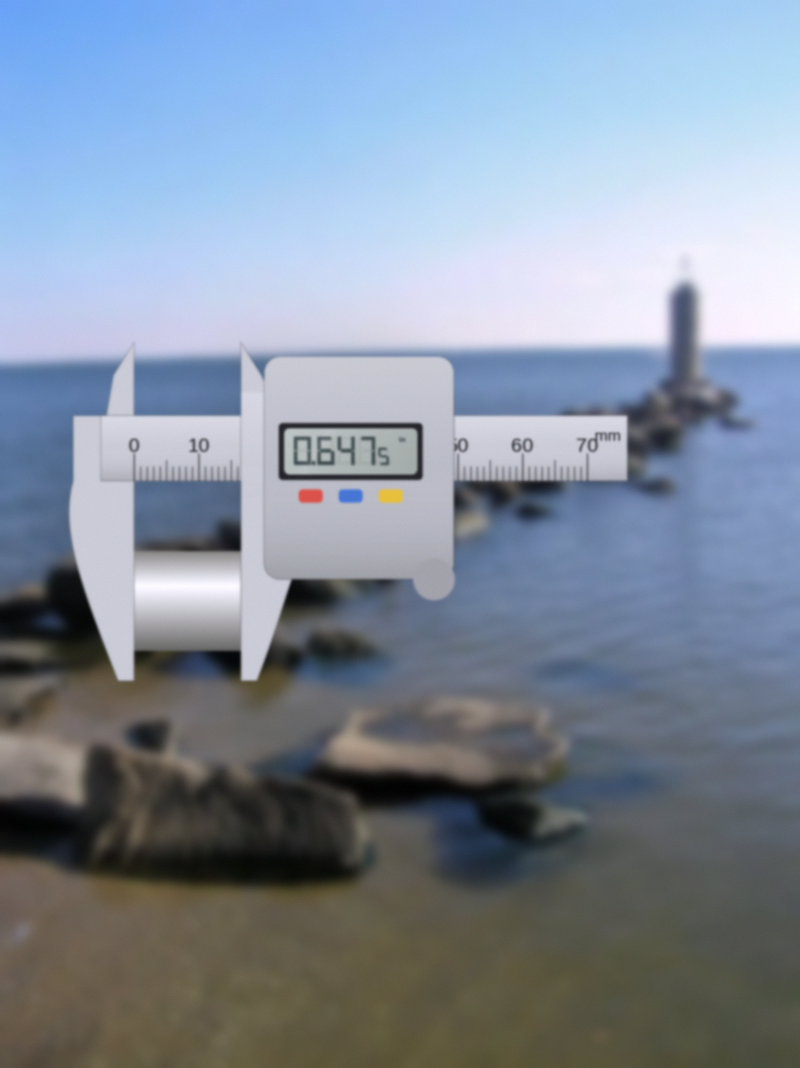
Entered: 0.6475 in
